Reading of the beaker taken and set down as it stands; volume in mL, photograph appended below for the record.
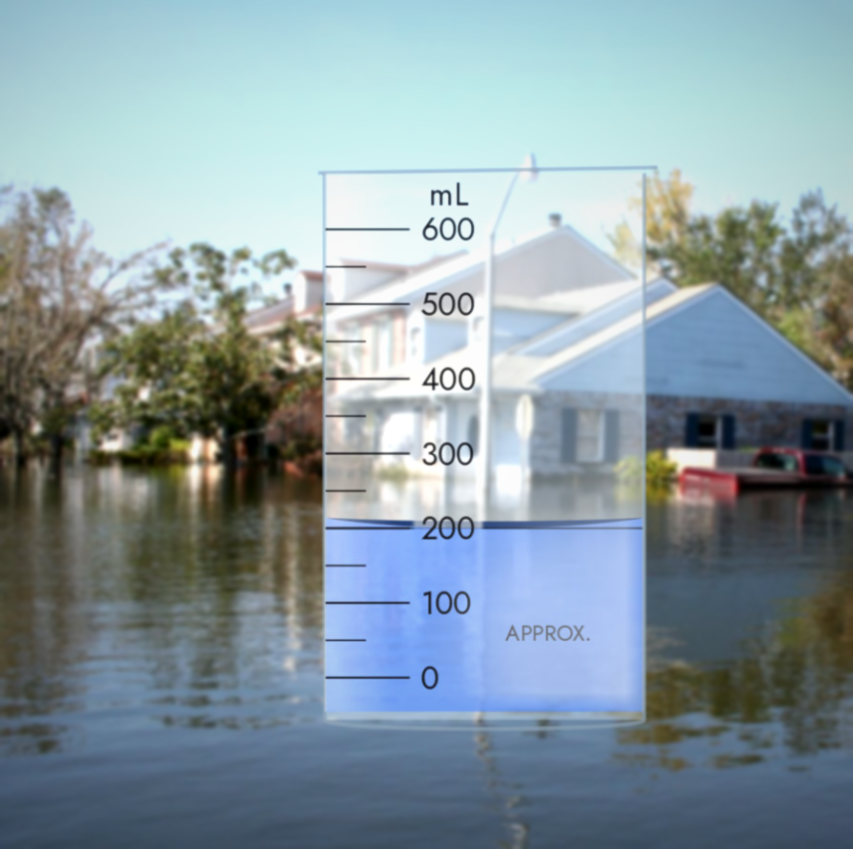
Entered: 200 mL
